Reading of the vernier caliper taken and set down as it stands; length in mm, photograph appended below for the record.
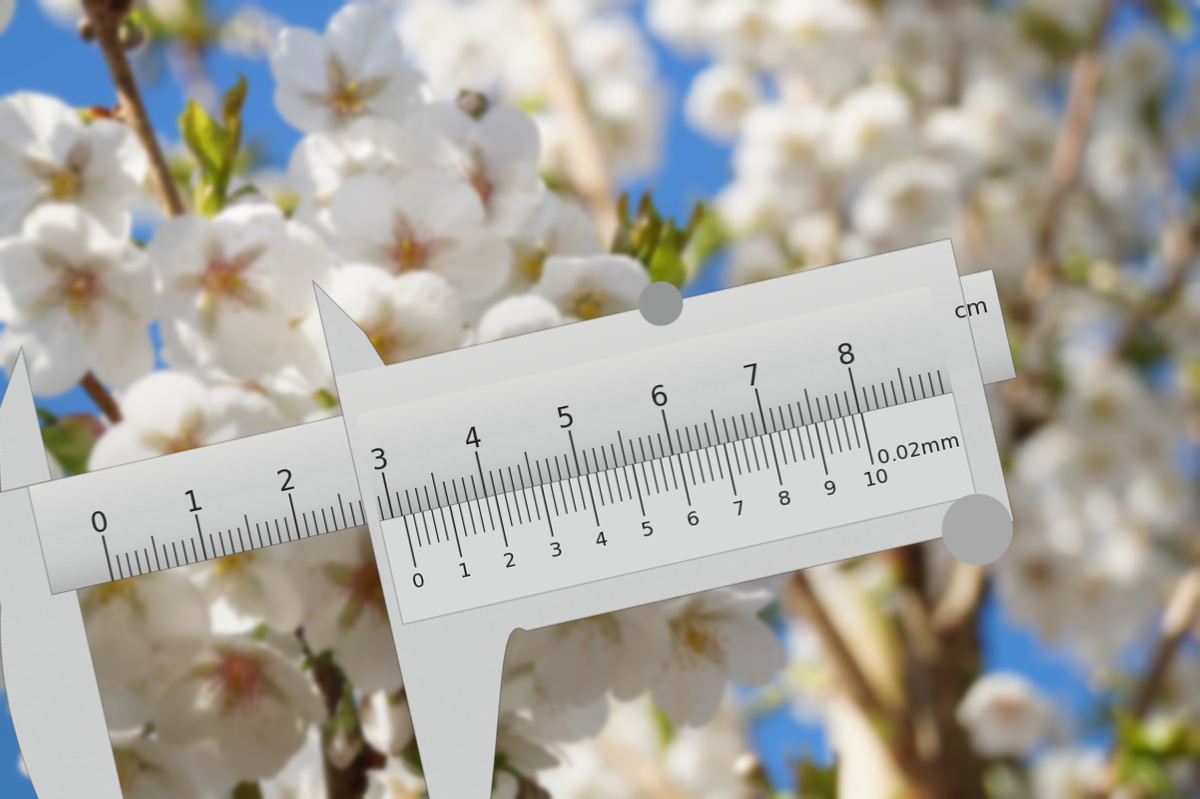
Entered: 31.2 mm
